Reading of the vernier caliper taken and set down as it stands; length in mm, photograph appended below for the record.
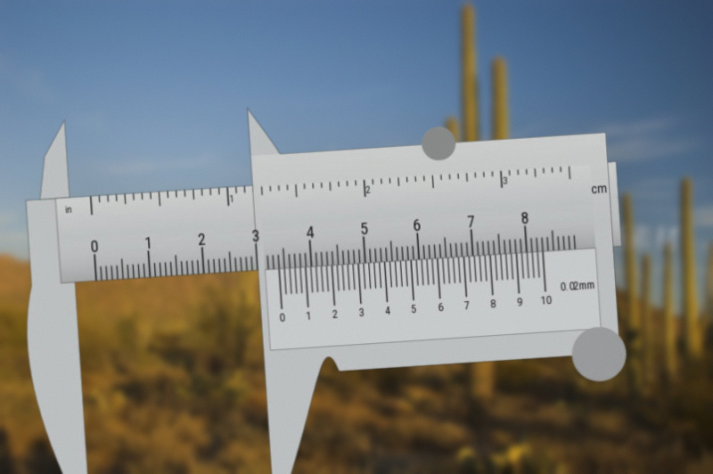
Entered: 34.0 mm
